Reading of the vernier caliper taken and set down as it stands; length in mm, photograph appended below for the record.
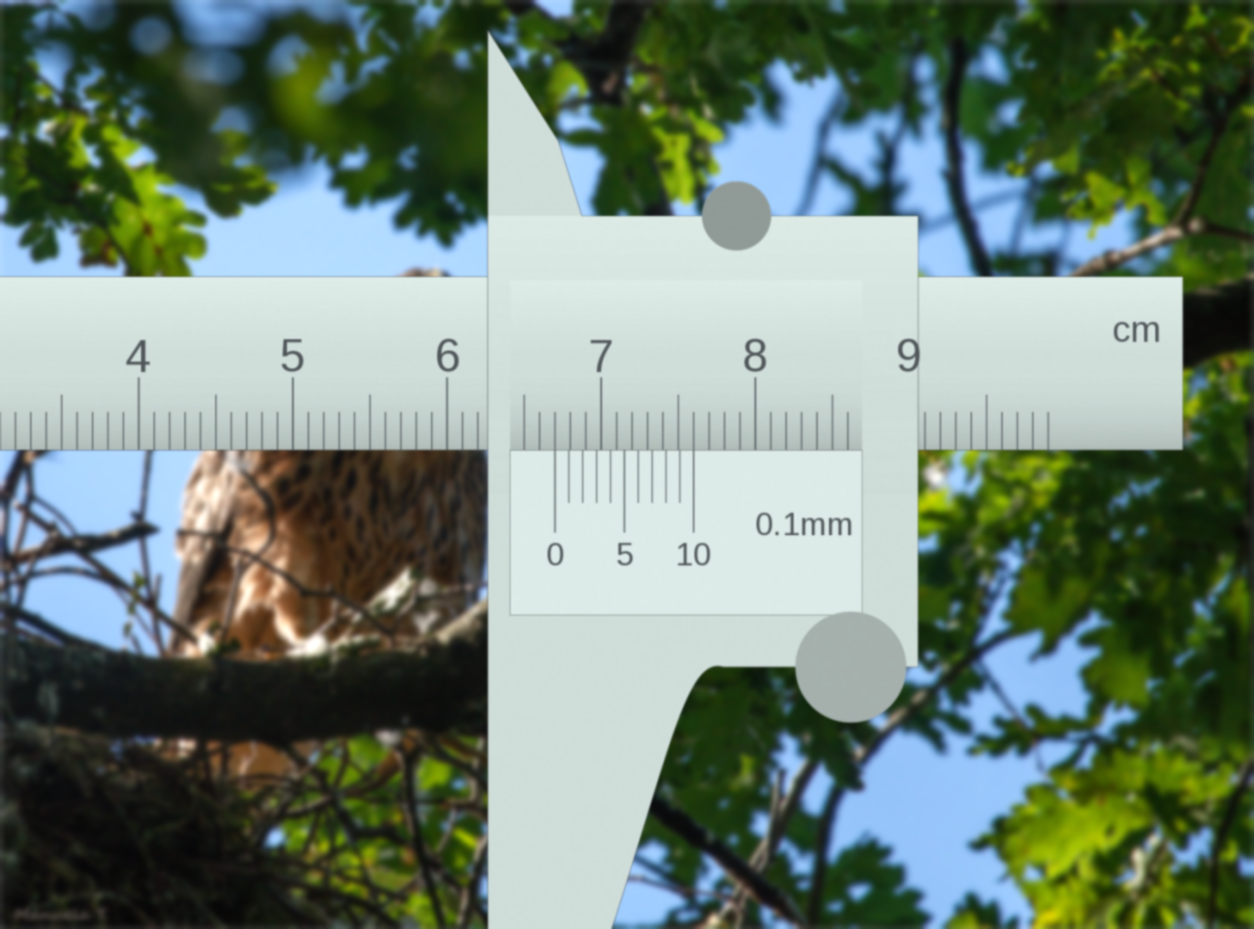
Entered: 67.0 mm
